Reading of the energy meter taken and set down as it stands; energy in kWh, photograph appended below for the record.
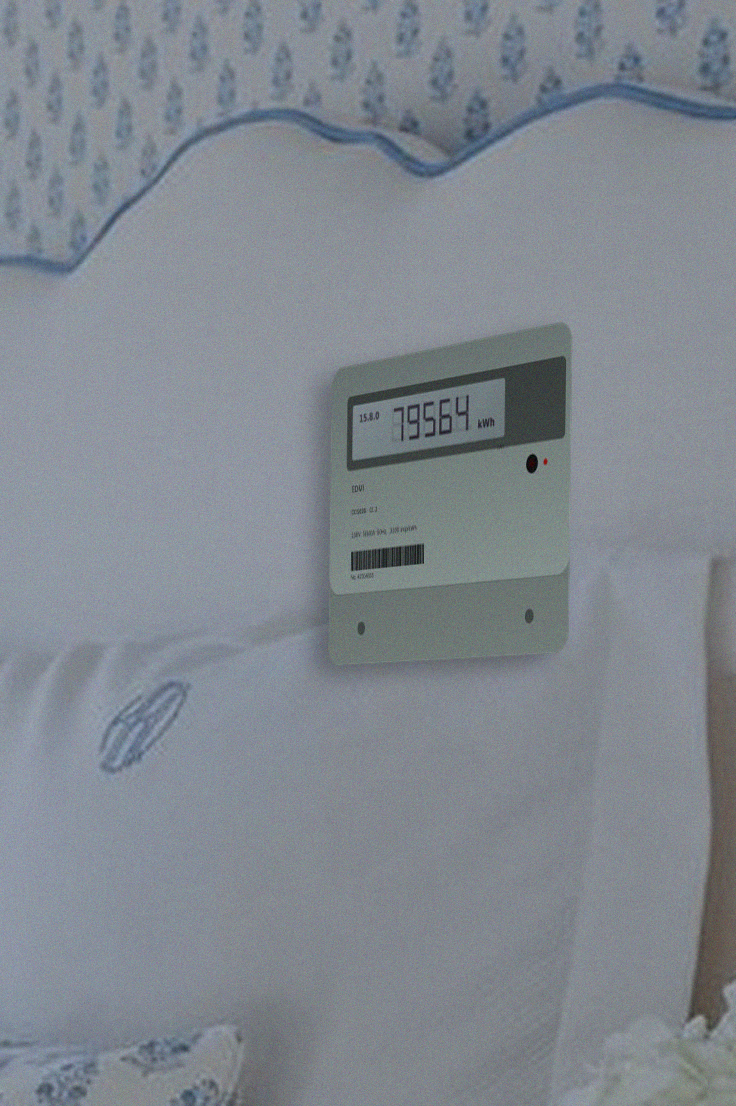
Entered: 79564 kWh
